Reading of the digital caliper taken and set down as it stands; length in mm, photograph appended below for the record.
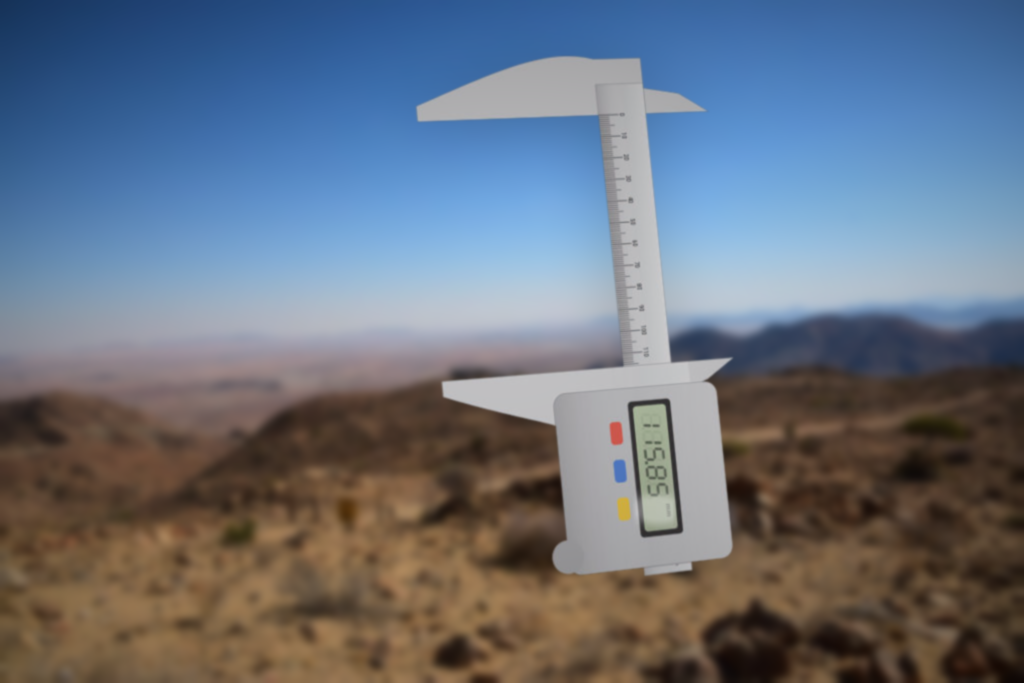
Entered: 115.85 mm
